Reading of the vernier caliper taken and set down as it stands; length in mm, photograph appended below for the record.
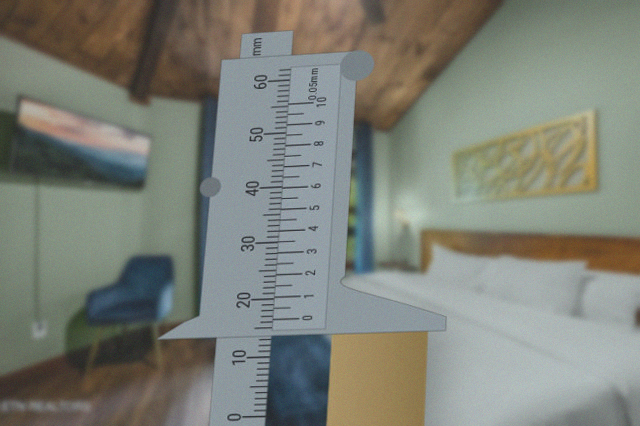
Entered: 16.4 mm
